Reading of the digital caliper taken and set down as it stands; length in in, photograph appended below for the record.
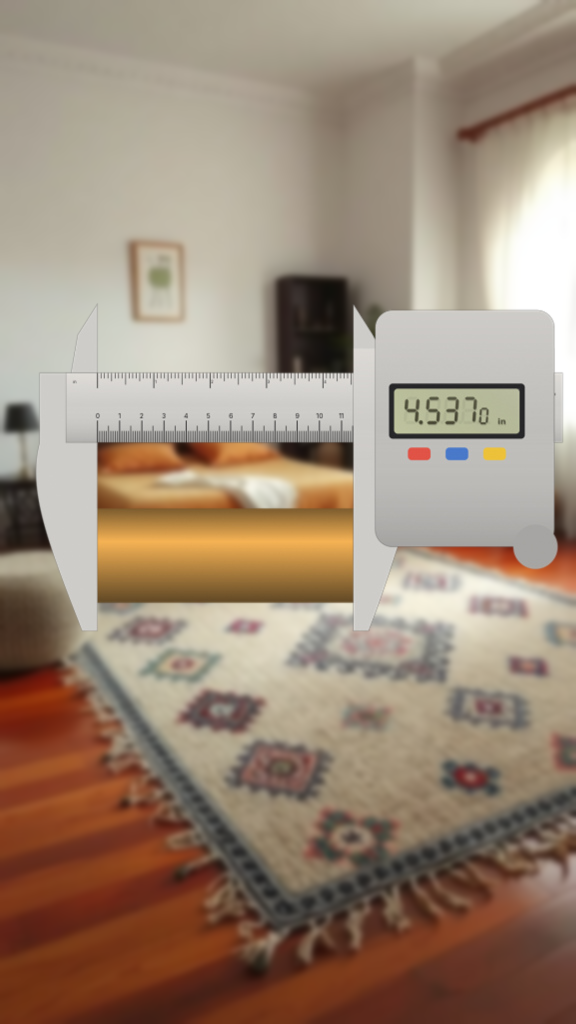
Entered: 4.5370 in
